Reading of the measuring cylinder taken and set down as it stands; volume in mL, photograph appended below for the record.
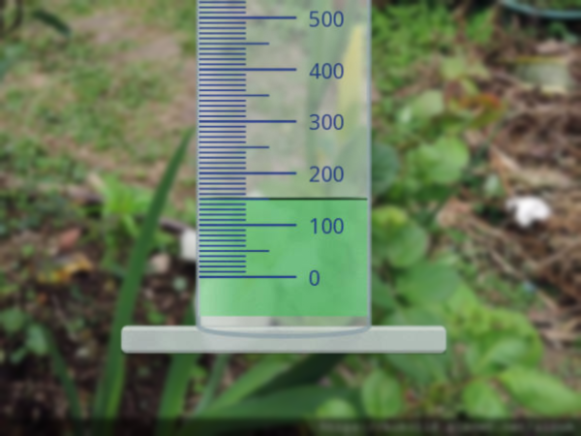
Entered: 150 mL
